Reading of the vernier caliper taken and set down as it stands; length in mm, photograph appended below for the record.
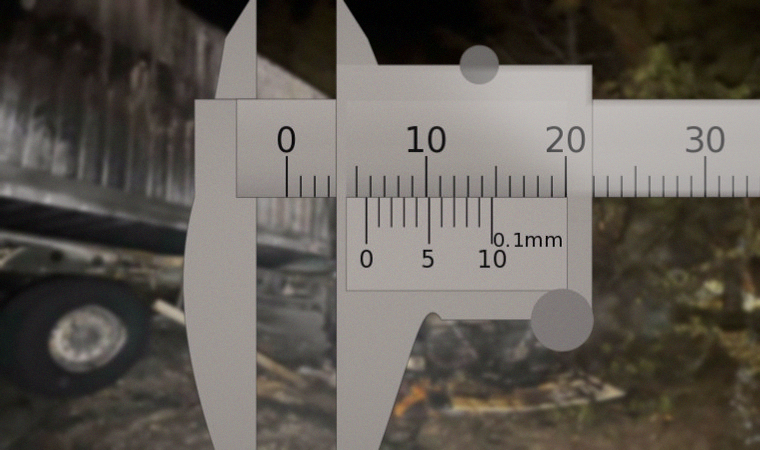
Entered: 5.7 mm
